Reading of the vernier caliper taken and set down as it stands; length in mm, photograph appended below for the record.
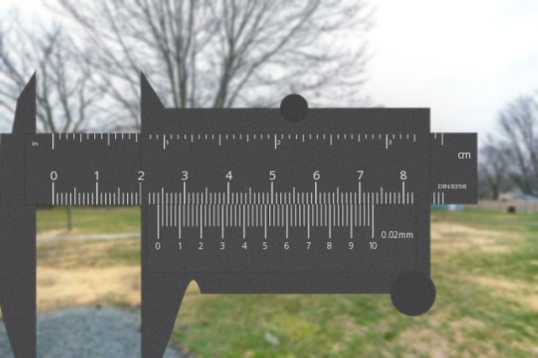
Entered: 24.0 mm
